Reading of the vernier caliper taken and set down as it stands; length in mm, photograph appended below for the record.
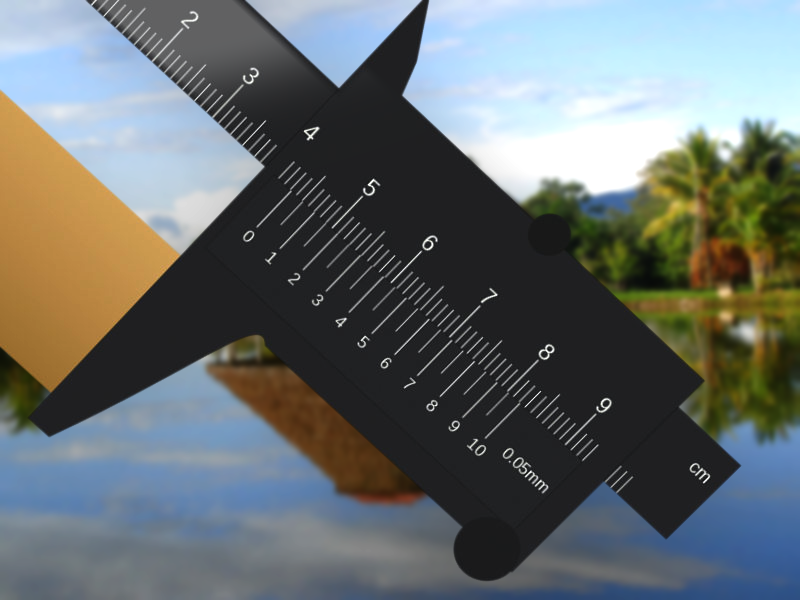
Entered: 43.2 mm
